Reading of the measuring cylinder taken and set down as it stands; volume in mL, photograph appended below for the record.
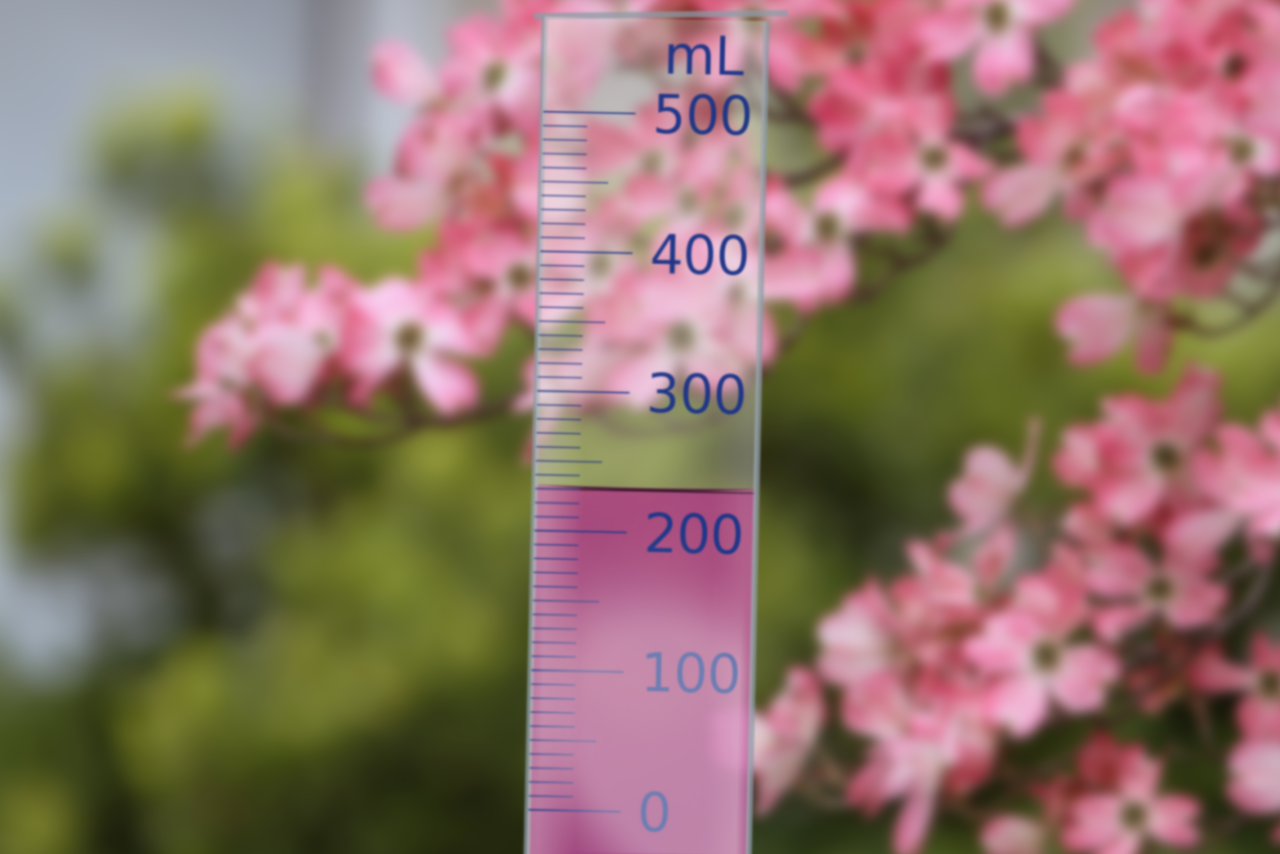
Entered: 230 mL
